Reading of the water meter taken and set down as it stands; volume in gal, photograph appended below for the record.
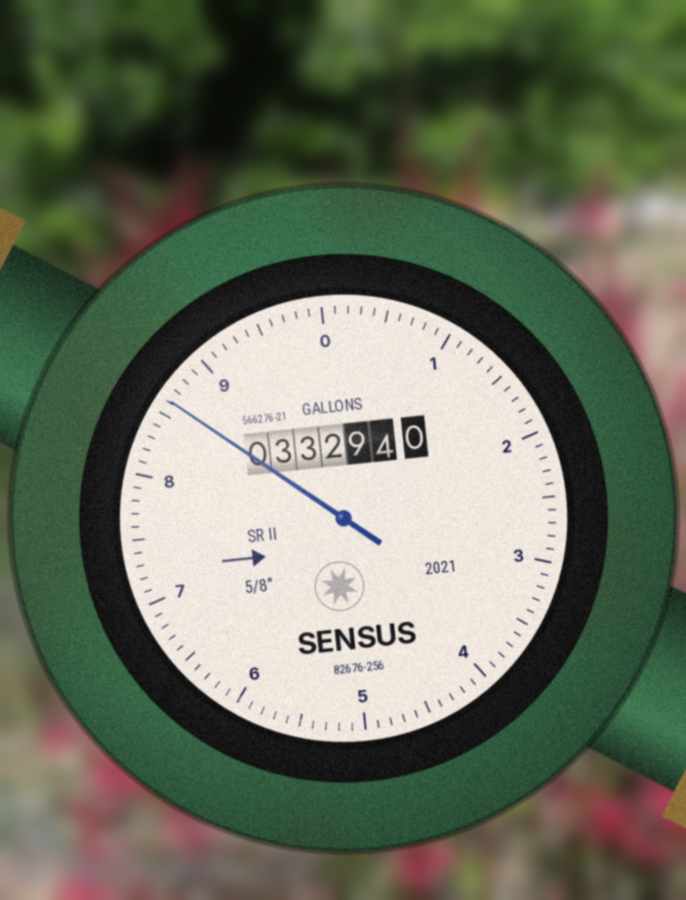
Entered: 332938.6 gal
